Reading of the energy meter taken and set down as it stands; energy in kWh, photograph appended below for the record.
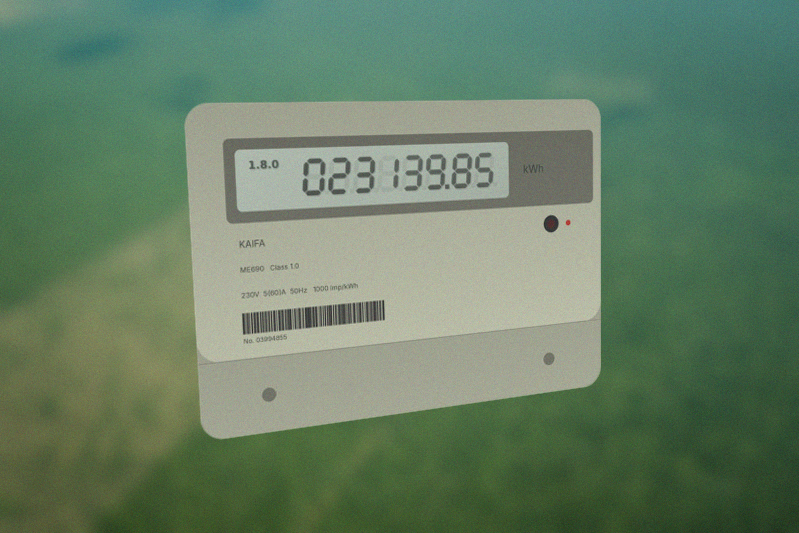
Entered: 23139.85 kWh
